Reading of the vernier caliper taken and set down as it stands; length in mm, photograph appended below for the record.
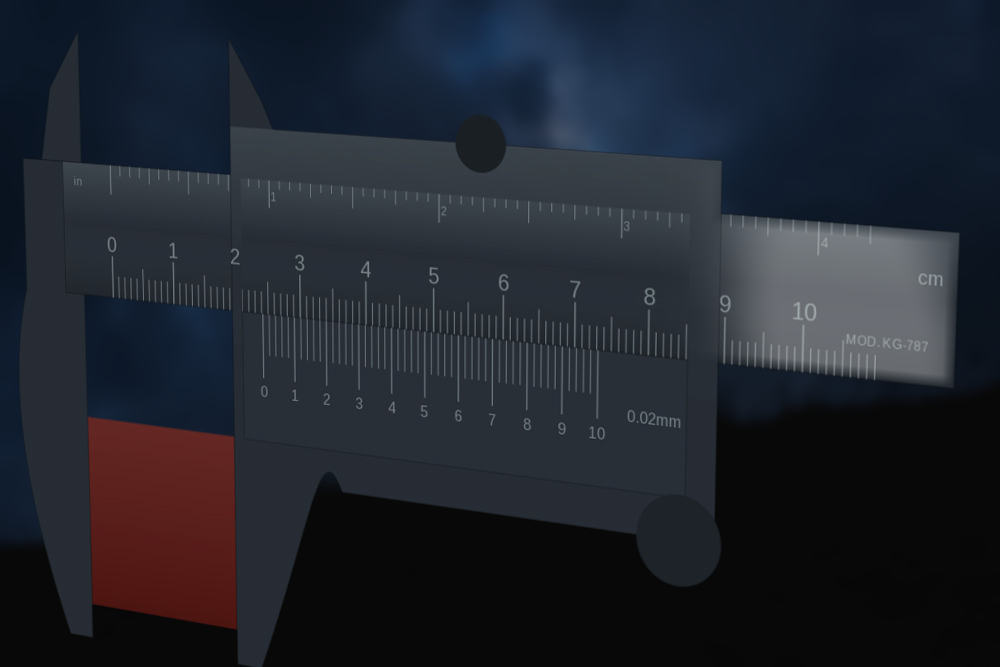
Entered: 24.2 mm
